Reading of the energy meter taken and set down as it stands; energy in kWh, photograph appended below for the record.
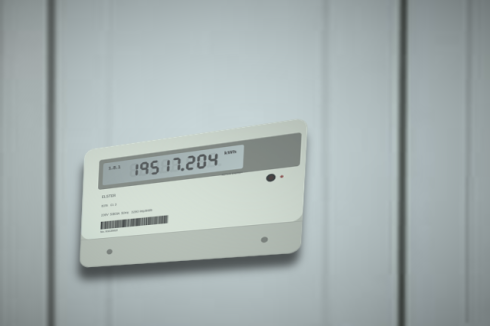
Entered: 19517.204 kWh
